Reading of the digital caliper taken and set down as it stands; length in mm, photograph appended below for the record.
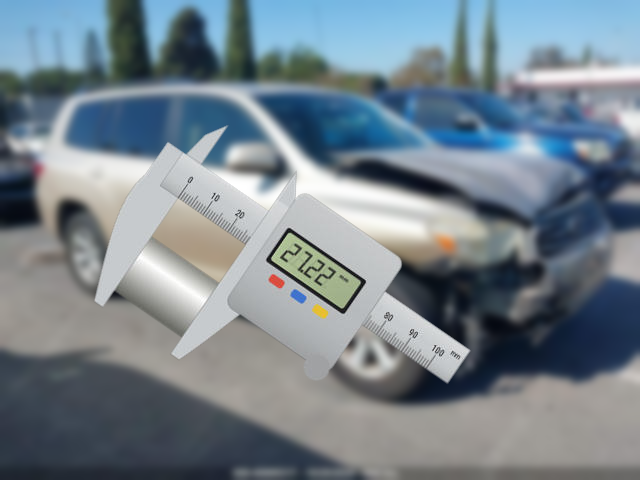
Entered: 27.22 mm
